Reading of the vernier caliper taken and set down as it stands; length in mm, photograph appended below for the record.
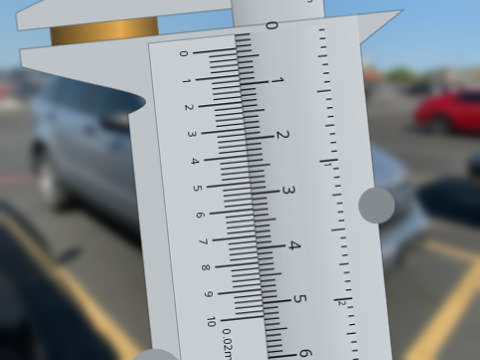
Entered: 3.4 mm
